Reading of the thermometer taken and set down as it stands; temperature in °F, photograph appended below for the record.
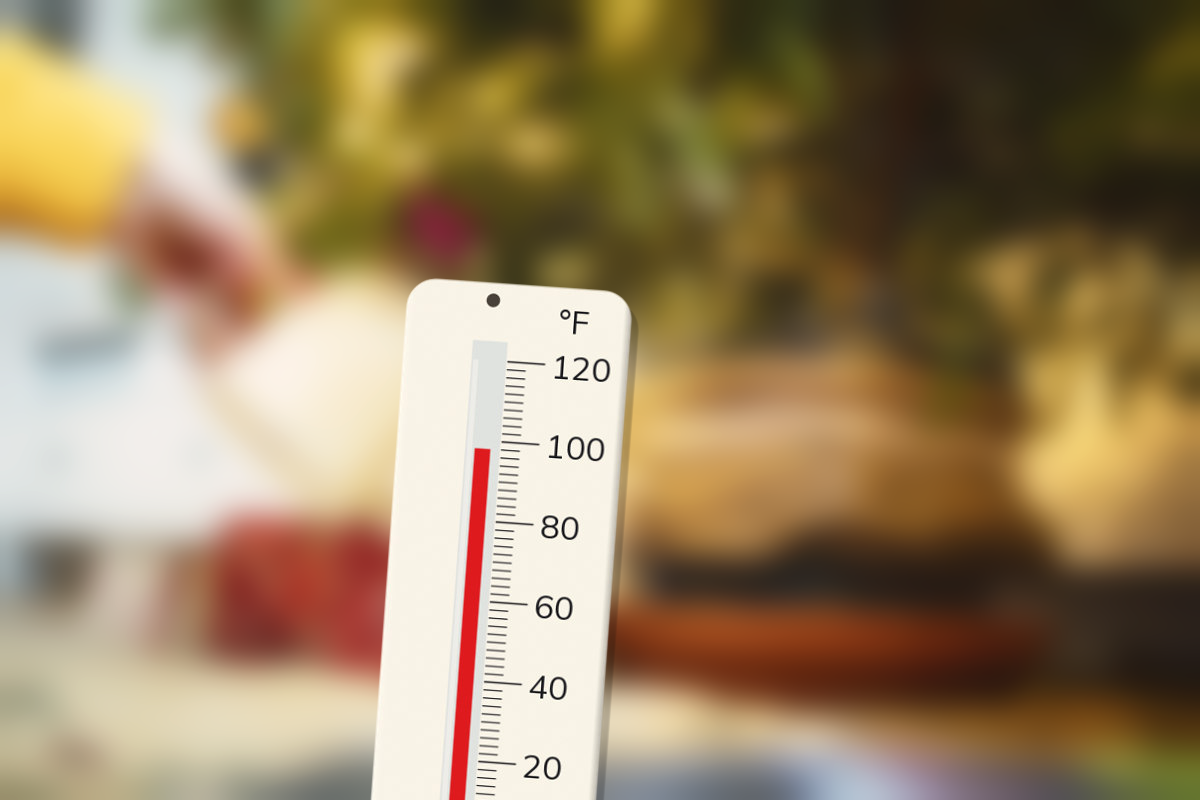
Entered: 98 °F
